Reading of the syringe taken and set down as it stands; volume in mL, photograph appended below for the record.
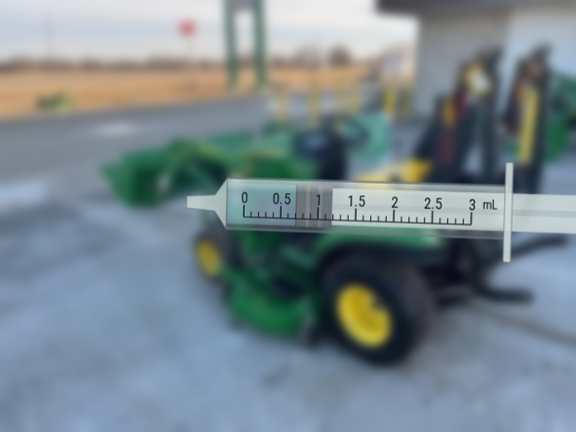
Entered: 0.7 mL
